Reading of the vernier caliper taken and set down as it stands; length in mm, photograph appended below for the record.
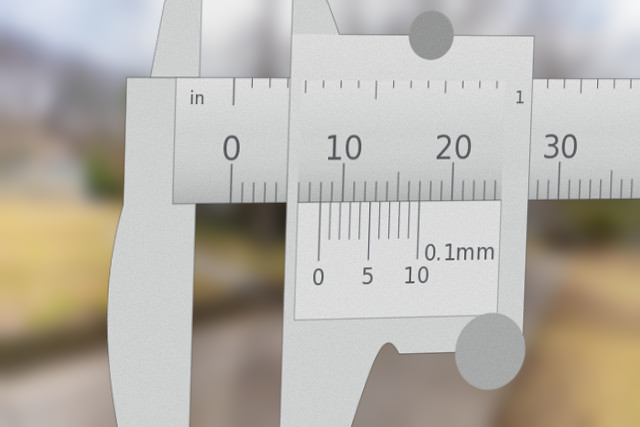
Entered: 8.0 mm
